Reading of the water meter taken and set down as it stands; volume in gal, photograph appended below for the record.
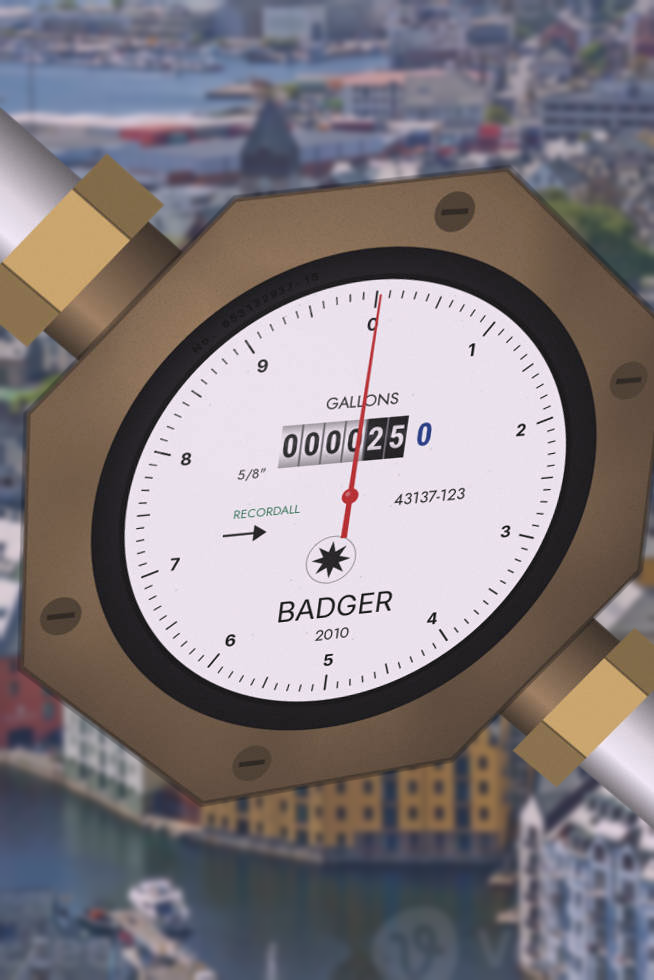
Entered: 250.0 gal
